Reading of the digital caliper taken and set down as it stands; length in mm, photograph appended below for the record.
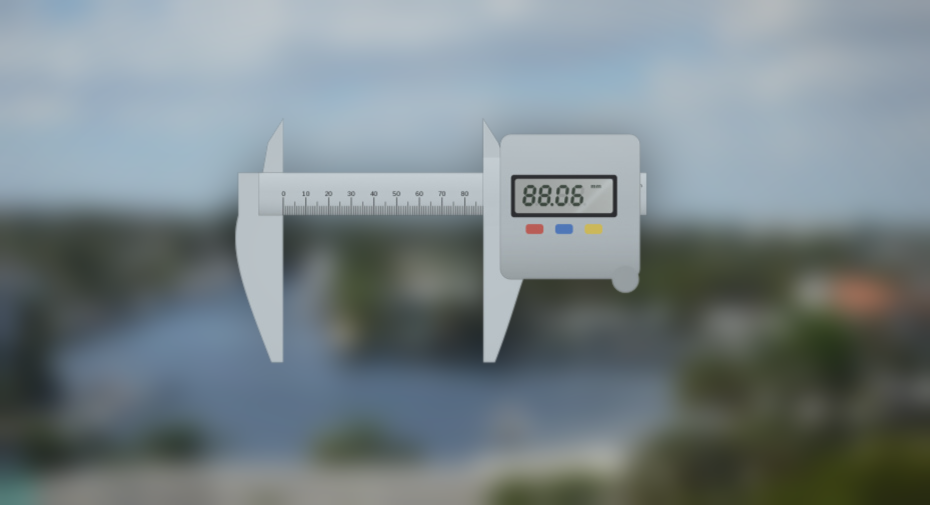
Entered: 88.06 mm
